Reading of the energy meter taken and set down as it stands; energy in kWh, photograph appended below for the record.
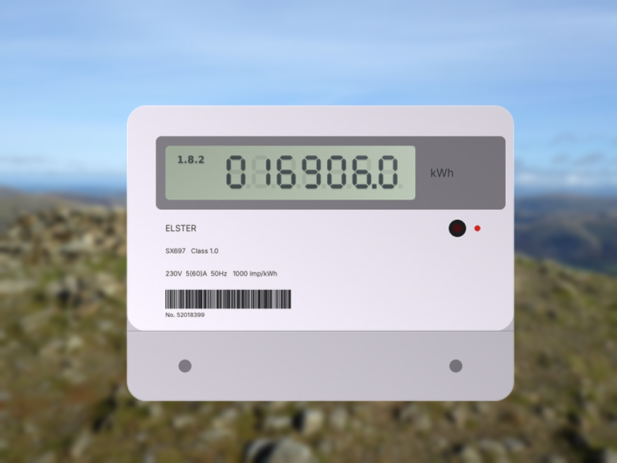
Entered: 16906.0 kWh
